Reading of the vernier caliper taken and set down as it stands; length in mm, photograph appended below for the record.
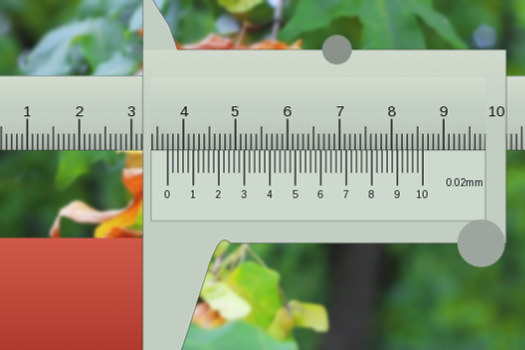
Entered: 37.0 mm
